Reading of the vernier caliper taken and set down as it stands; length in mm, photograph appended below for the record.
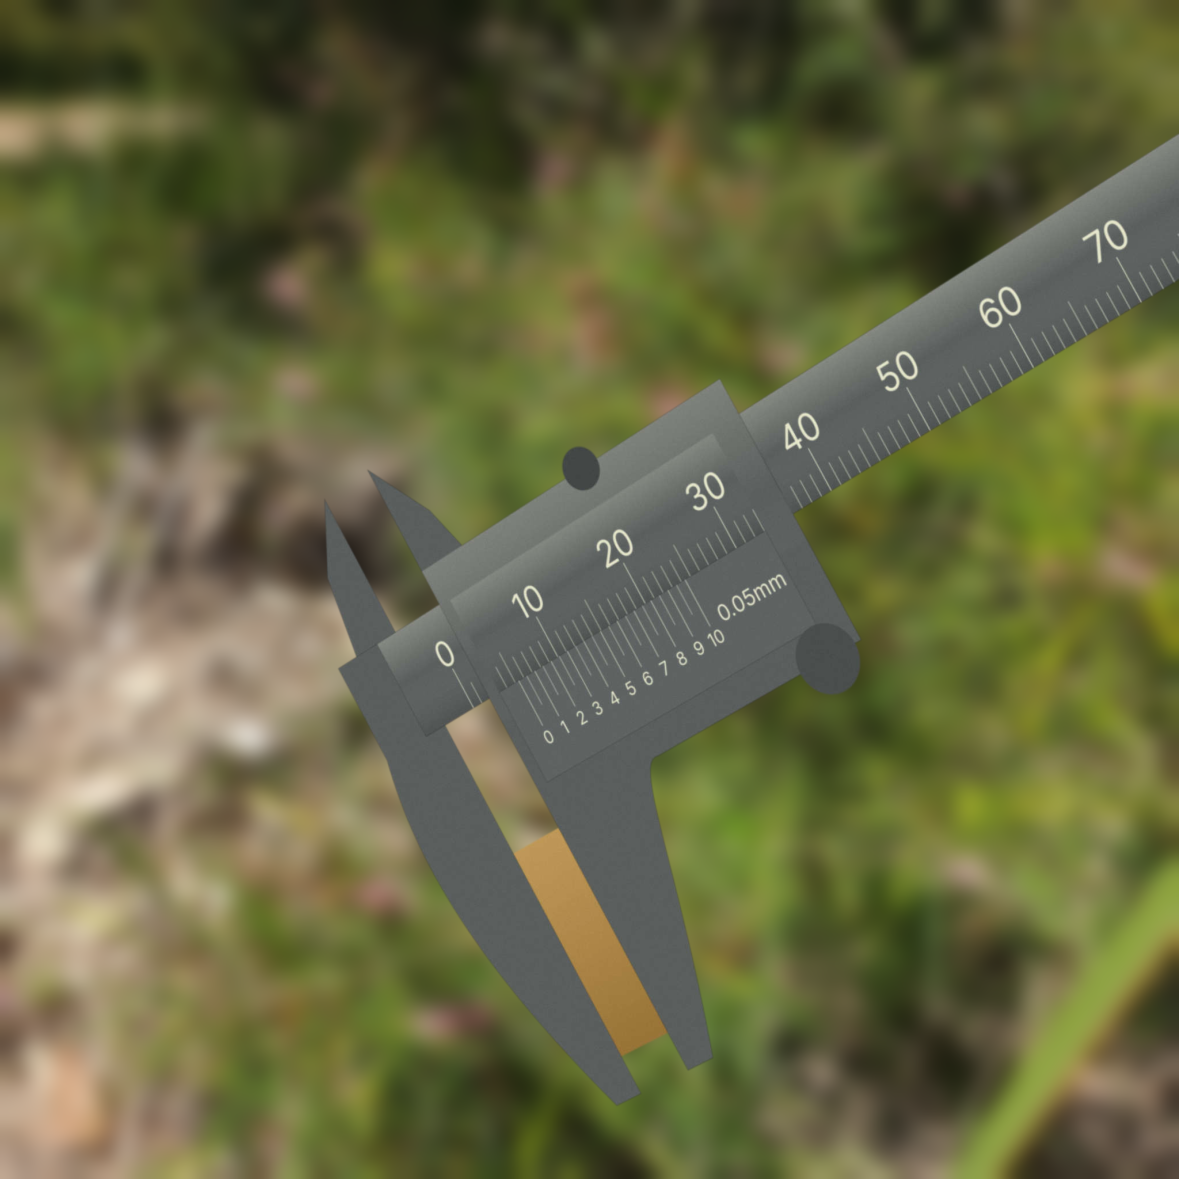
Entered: 5.4 mm
